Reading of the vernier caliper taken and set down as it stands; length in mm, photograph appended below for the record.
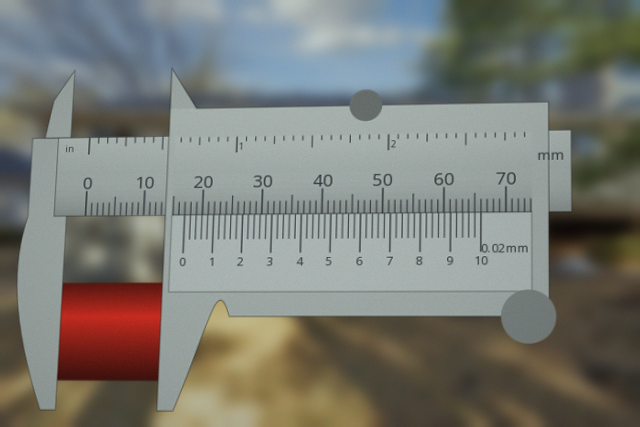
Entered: 17.0 mm
